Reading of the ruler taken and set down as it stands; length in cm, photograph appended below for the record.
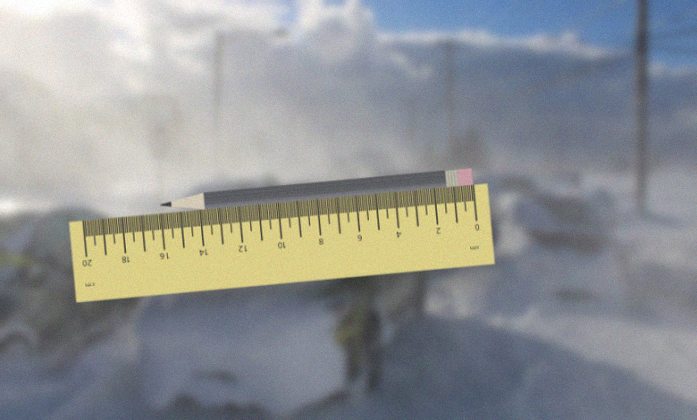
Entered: 16 cm
